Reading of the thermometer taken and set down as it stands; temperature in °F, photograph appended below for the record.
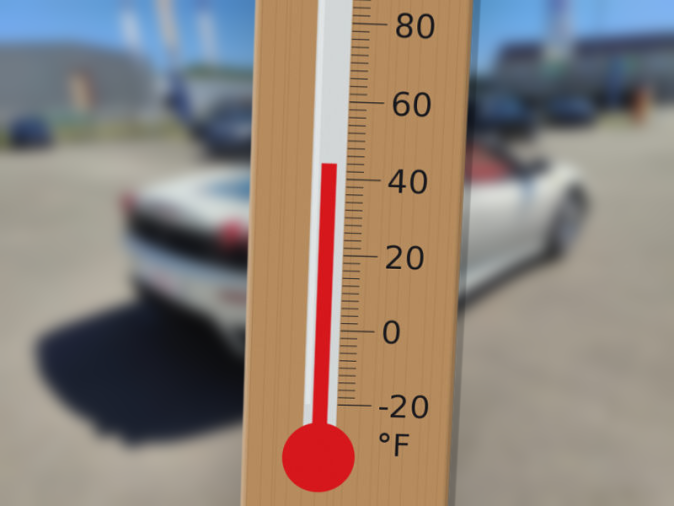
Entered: 44 °F
